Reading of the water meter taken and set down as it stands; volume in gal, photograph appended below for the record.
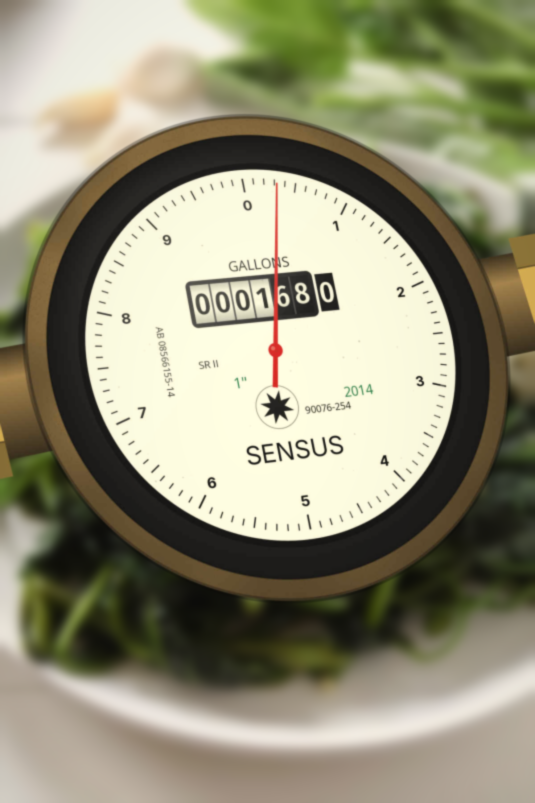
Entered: 1680.3 gal
